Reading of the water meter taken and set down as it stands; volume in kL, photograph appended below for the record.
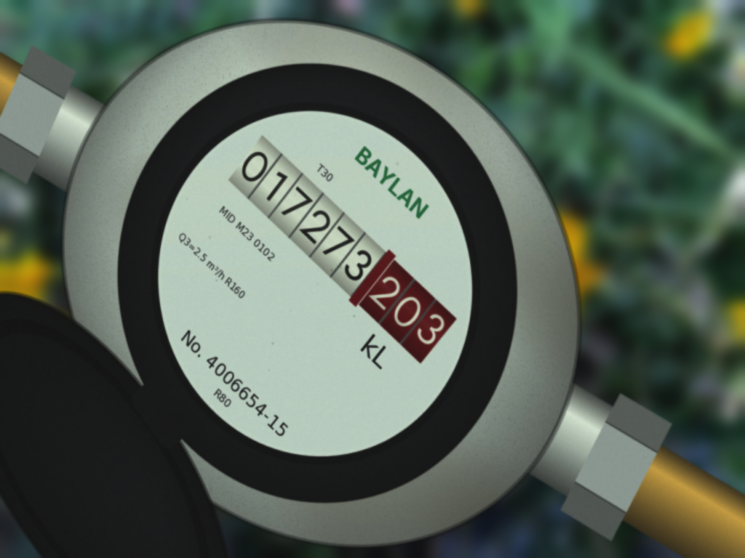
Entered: 17273.203 kL
